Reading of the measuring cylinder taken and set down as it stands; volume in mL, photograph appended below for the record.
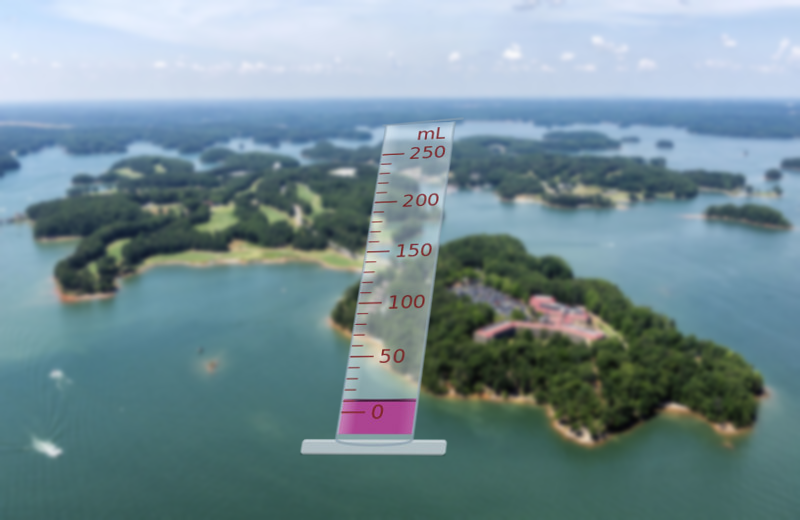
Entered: 10 mL
